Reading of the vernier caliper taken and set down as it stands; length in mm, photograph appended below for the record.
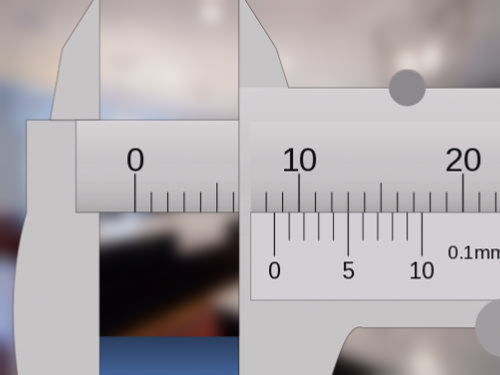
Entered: 8.5 mm
